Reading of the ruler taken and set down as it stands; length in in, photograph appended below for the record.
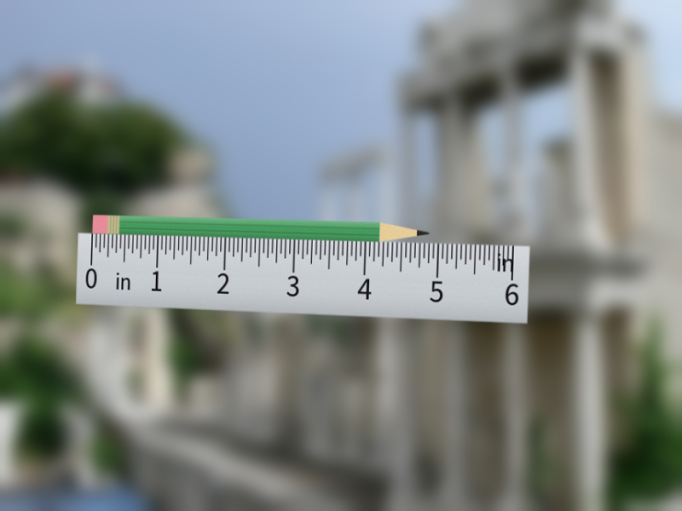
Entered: 4.875 in
